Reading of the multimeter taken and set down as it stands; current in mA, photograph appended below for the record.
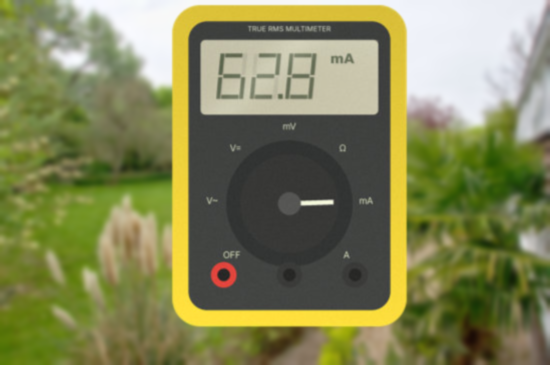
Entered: 62.8 mA
